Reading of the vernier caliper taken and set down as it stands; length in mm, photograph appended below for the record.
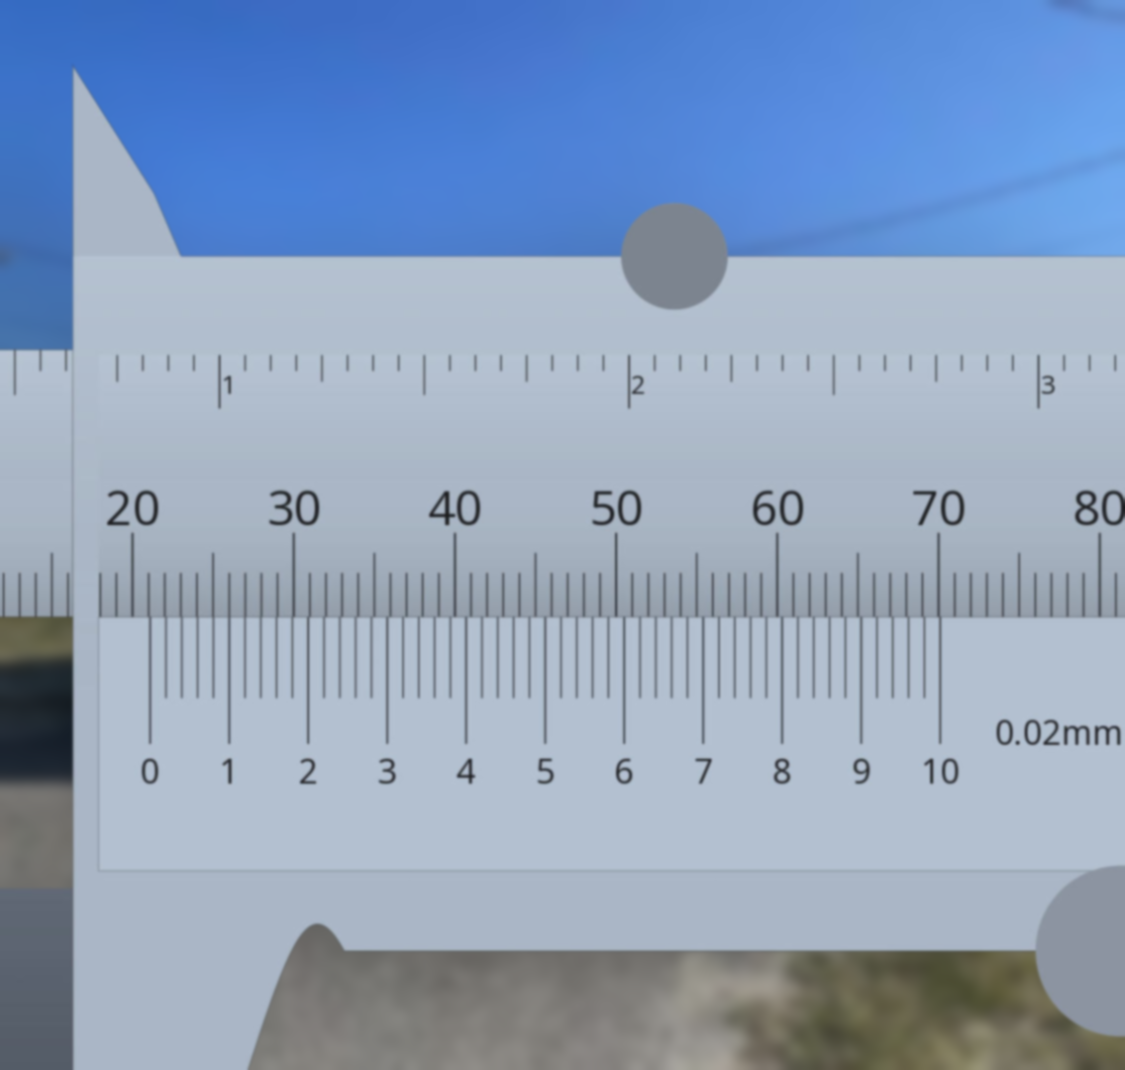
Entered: 21.1 mm
